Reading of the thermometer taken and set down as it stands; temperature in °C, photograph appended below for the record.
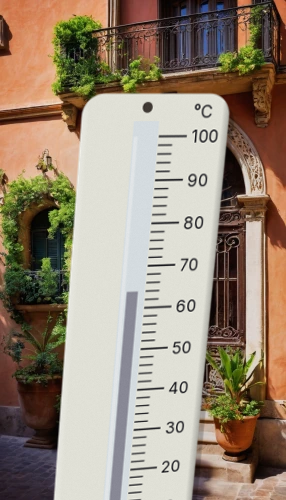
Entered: 64 °C
